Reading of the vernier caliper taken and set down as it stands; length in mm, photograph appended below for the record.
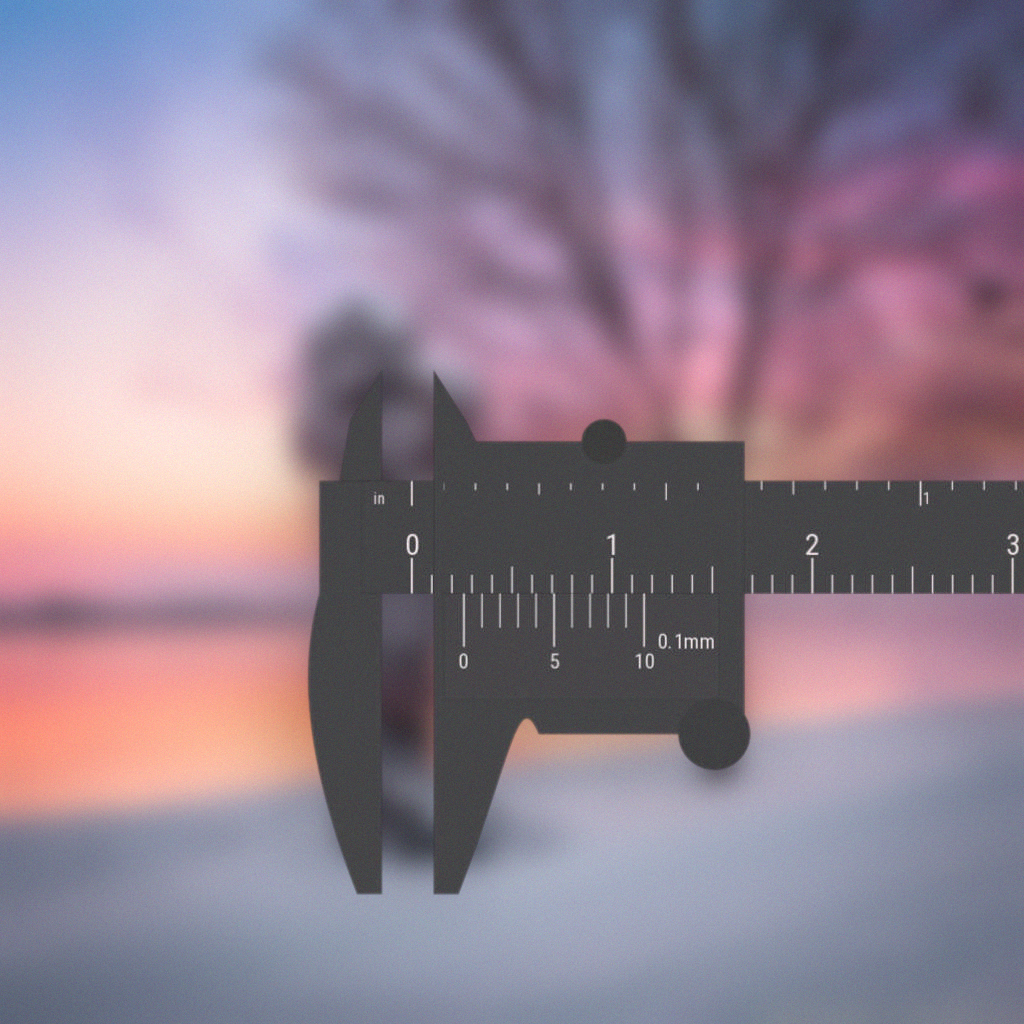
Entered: 2.6 mm
